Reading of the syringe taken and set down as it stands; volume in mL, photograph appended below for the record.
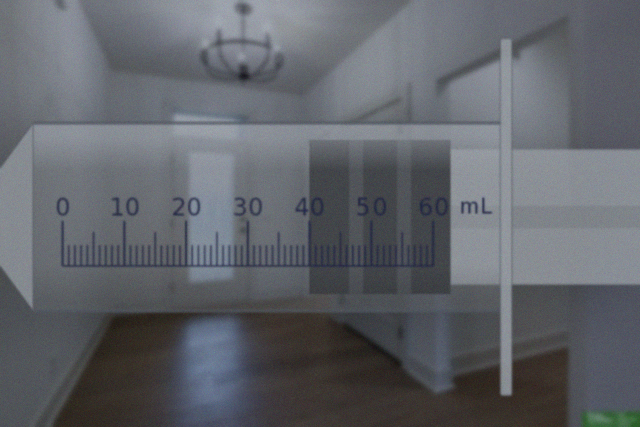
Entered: 40 mL
